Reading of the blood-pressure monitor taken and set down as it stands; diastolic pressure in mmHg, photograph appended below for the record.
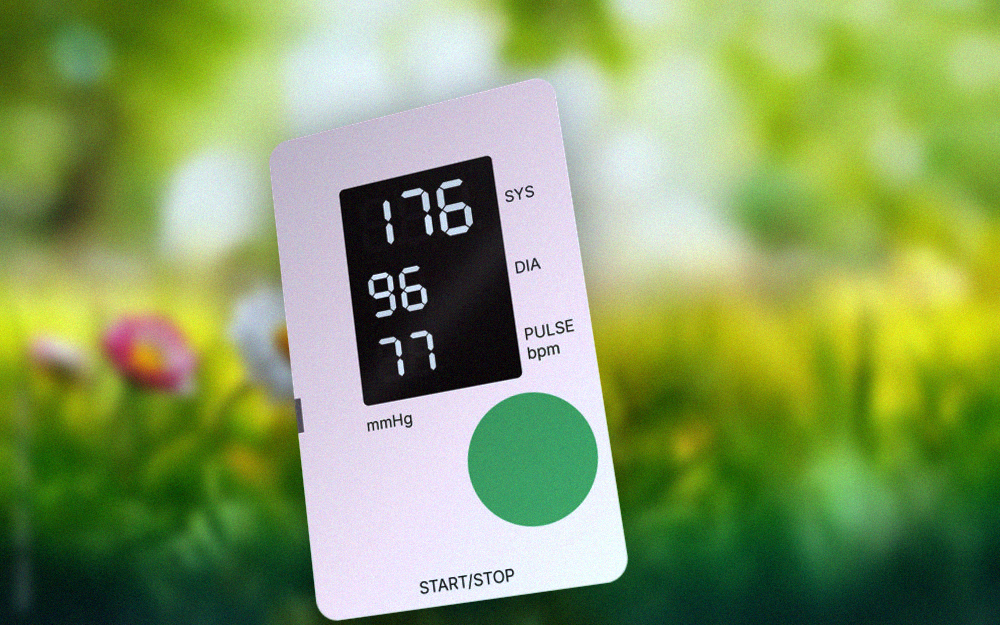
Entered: 96 mmHg
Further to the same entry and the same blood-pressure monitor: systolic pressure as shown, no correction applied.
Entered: 176 mmHg
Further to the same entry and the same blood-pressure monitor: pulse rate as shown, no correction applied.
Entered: 77 bpm
